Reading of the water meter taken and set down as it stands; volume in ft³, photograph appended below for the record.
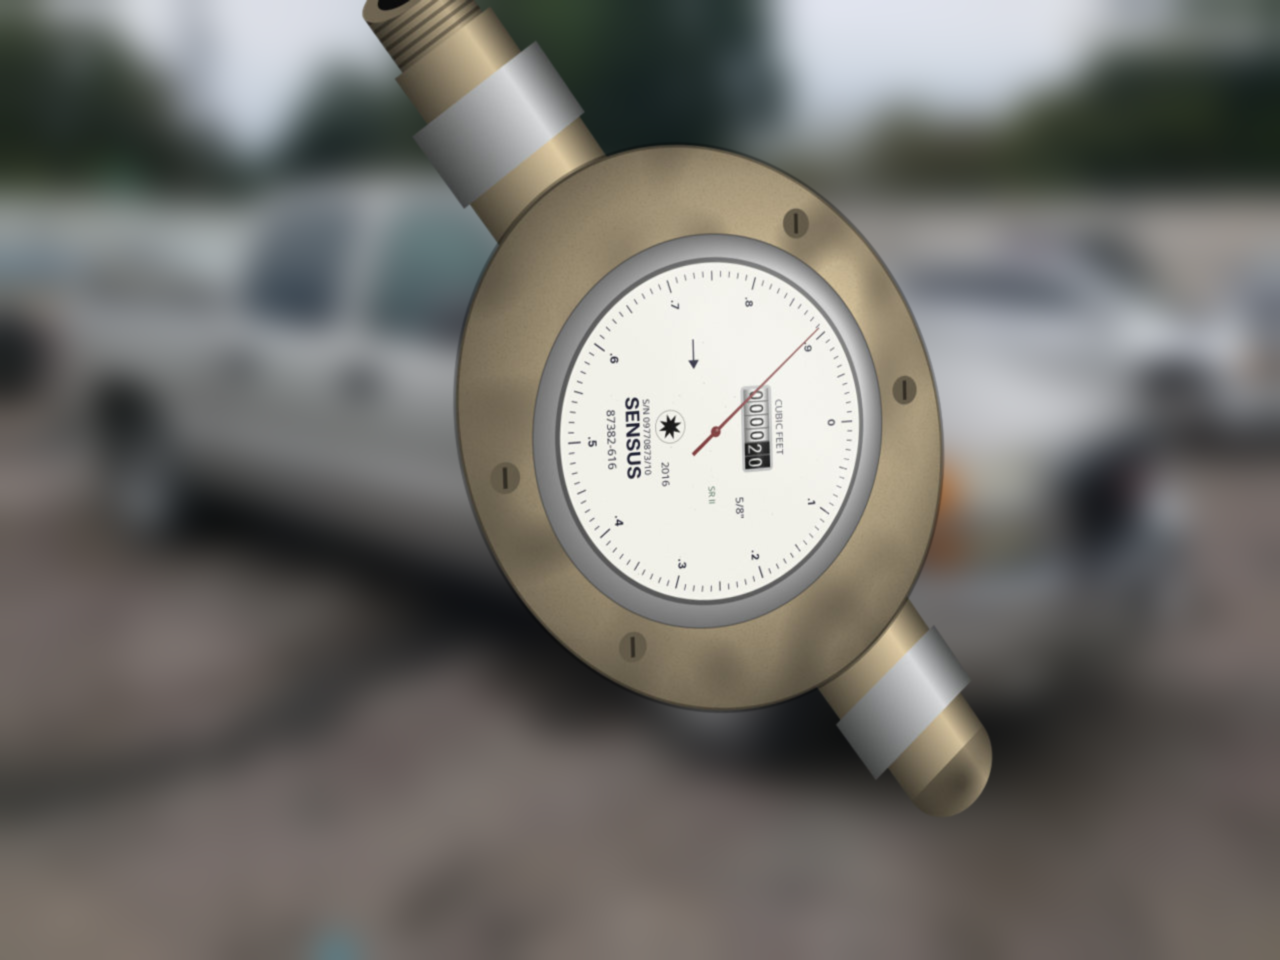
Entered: 19.89 ft³
